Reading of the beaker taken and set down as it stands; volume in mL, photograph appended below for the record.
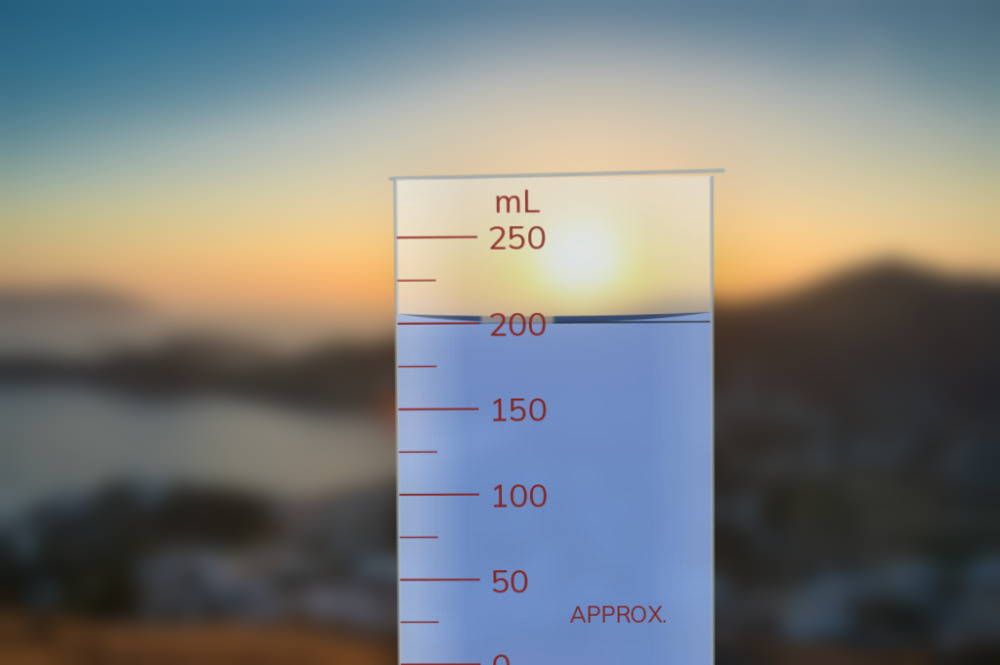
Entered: 200 mL
